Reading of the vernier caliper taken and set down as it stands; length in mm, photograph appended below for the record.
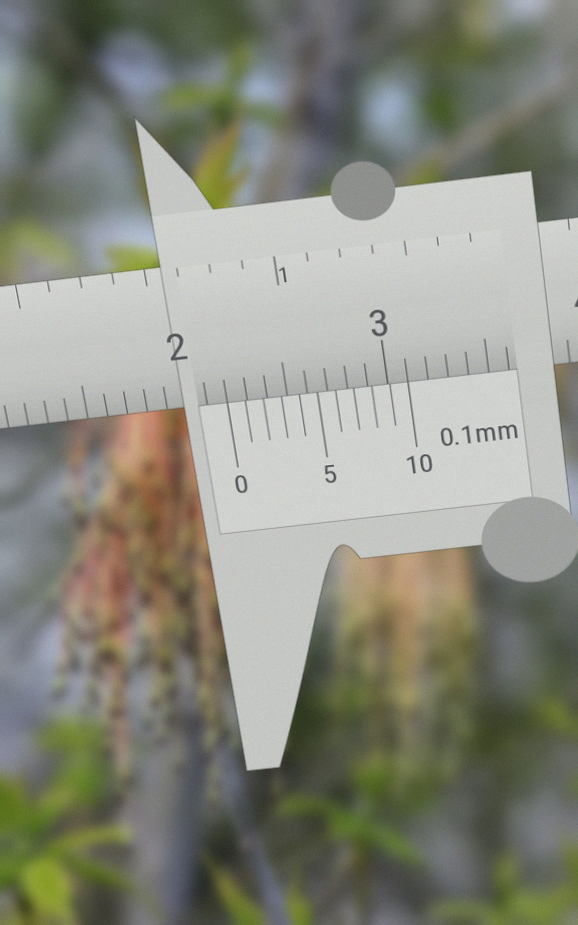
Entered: 22.0 mm
